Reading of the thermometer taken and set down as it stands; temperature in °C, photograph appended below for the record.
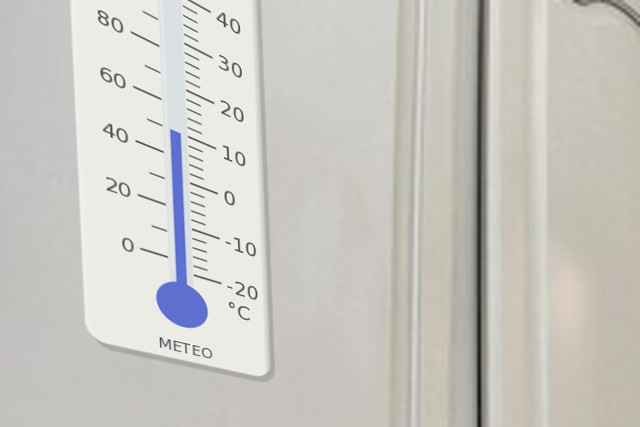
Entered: 10 °C
